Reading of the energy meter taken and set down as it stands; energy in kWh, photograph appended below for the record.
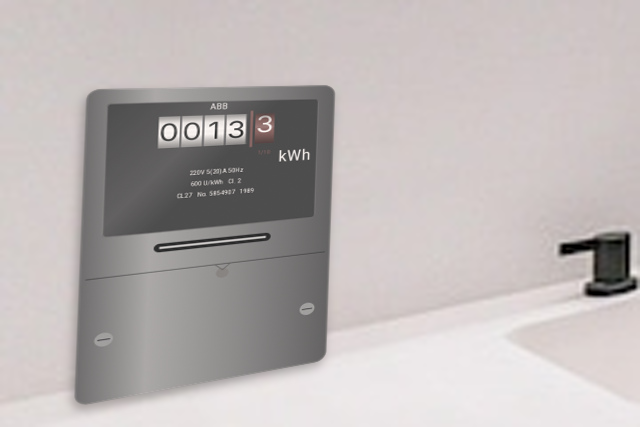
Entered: 13.3 kWh
